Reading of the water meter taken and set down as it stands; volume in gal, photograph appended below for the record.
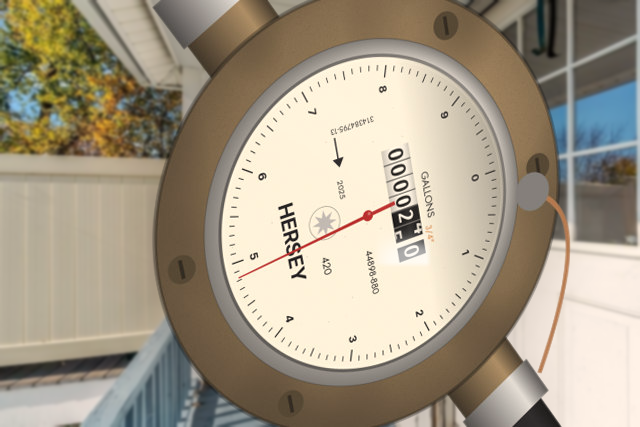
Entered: 244.8 gal
